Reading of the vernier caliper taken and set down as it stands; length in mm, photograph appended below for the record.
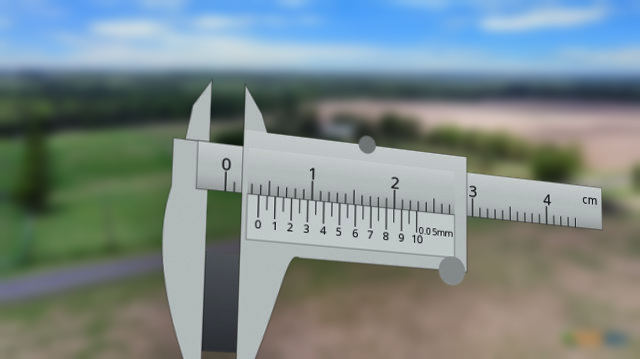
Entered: 3.8 mm
